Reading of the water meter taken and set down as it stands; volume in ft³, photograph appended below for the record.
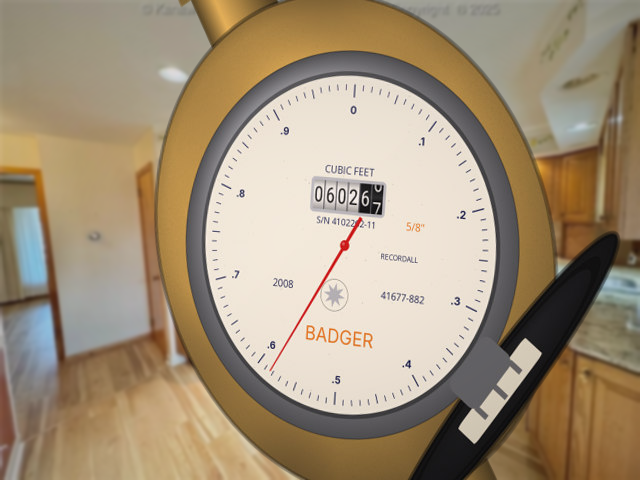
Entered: 60266.58 ft³
